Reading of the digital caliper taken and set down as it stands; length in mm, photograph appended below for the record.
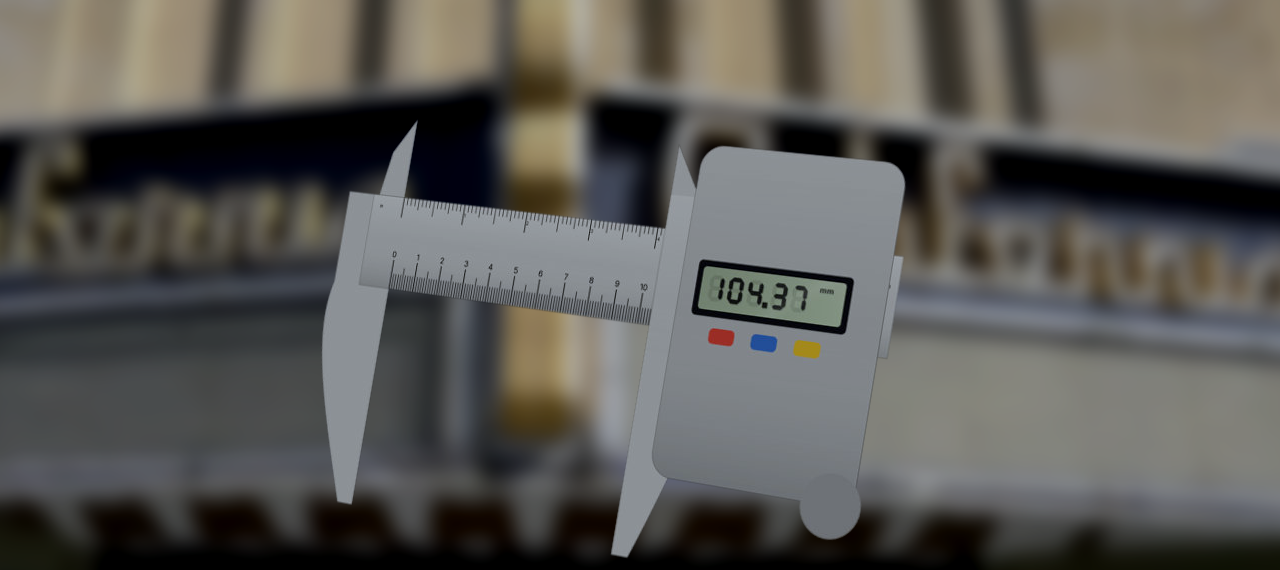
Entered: 104.37 mm
